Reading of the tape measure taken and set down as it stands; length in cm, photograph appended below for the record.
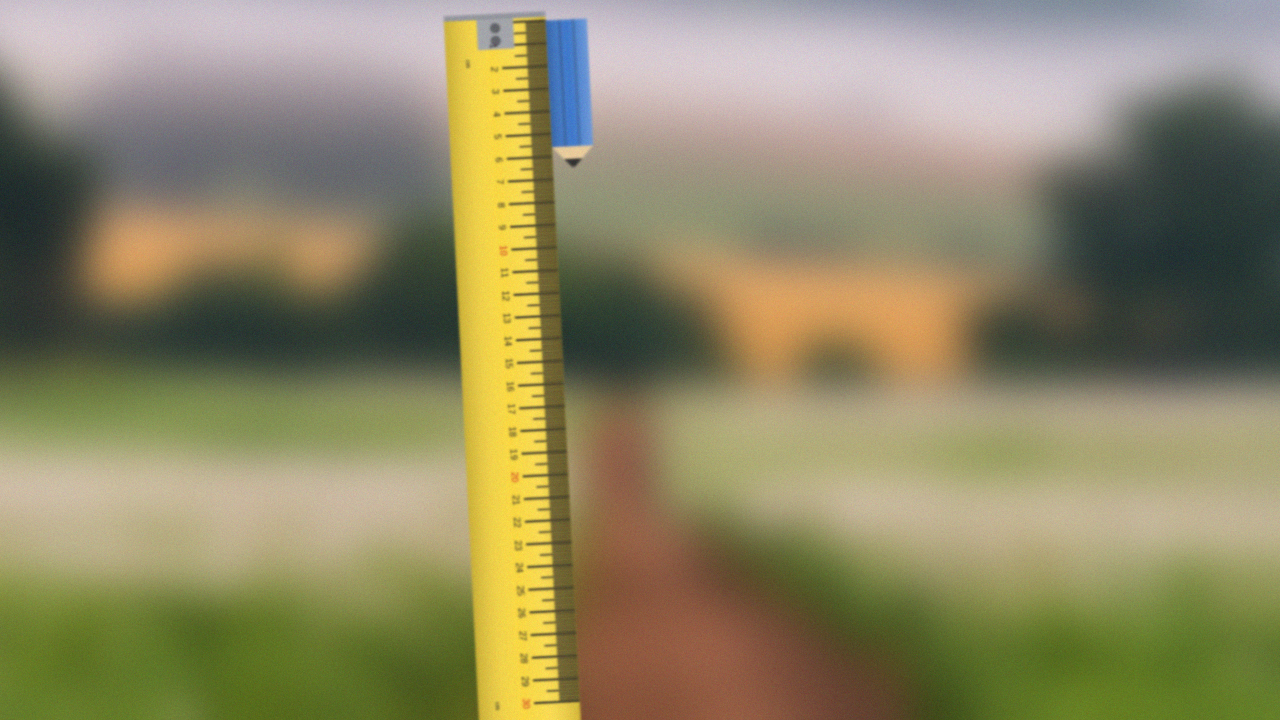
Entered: 6.5 cm
